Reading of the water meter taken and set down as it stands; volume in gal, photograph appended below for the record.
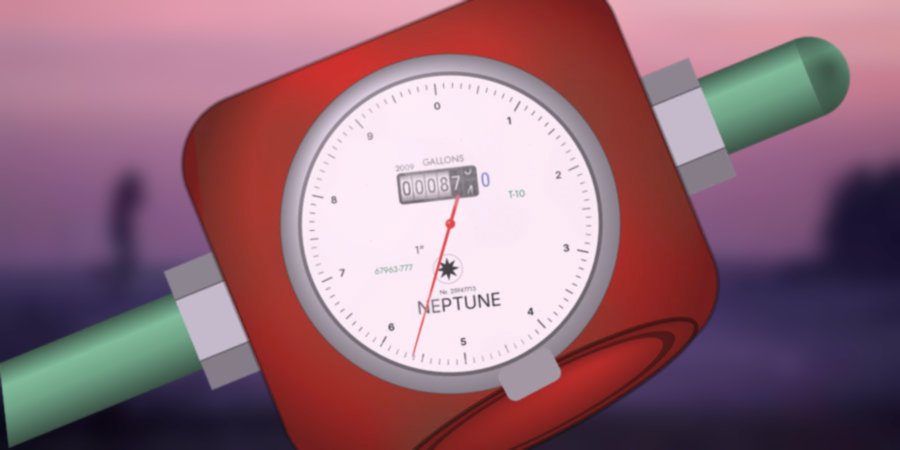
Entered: 8735.6 gal
